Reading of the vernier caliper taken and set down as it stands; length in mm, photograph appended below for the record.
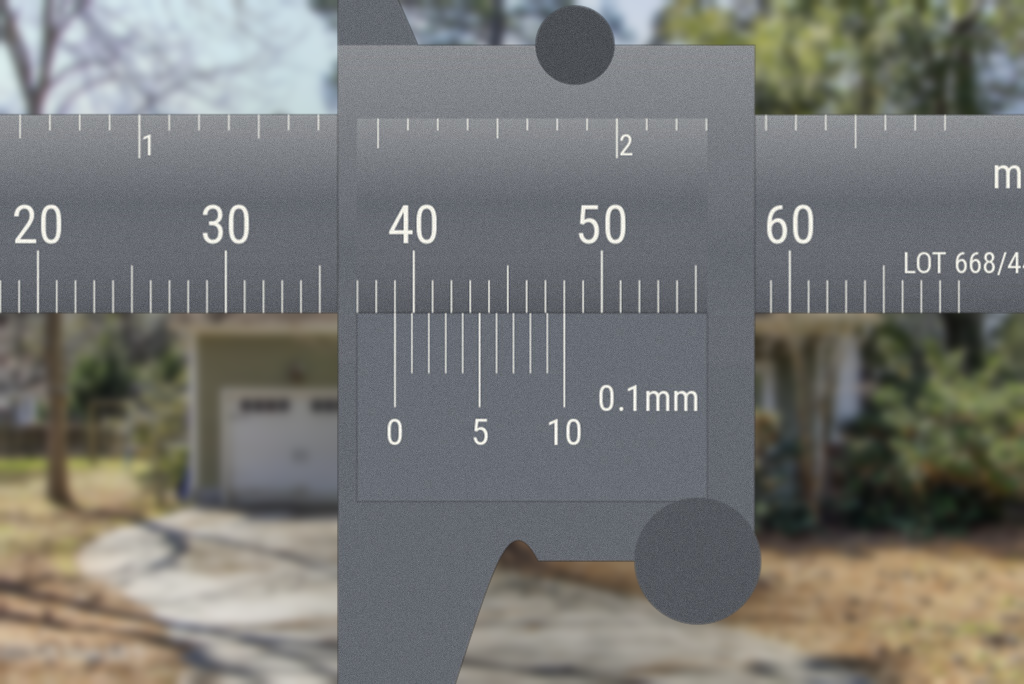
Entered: 39.0 mm
